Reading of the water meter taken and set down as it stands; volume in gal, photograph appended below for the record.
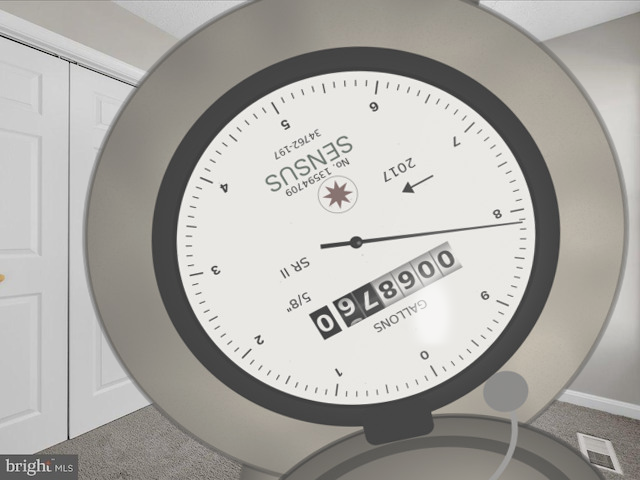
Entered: 68758.1 gal
